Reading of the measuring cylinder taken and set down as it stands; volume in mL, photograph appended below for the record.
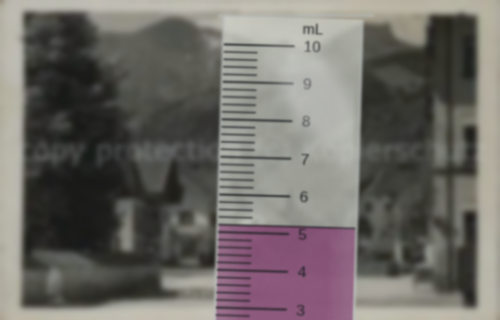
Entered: 5.2 mL
